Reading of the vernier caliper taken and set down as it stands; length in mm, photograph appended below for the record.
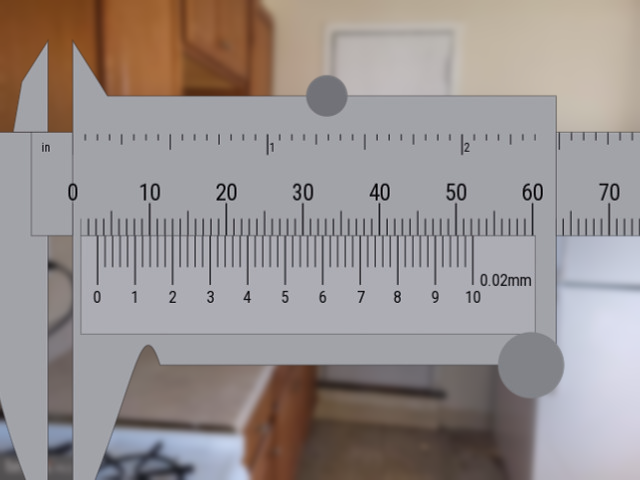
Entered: 3.2 mm
